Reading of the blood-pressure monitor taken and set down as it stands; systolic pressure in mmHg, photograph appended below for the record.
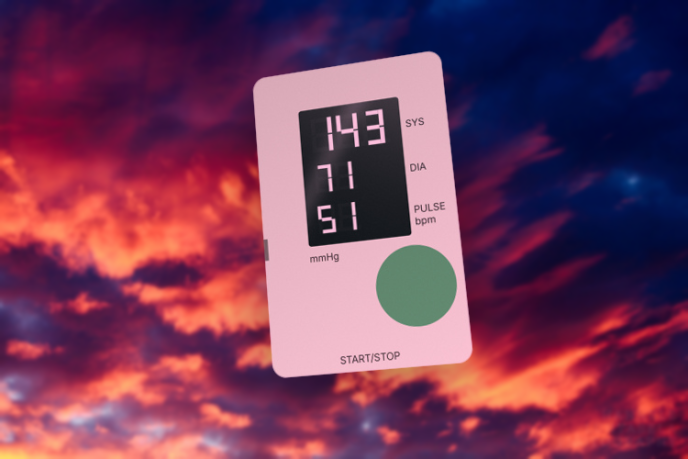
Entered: 143 mmHg
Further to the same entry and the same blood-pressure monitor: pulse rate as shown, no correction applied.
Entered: 51 bpm
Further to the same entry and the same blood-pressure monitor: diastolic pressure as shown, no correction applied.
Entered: 71 mmHg
